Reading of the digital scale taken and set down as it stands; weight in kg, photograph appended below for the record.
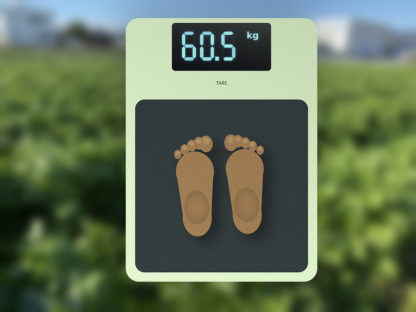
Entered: 60.5 kg
